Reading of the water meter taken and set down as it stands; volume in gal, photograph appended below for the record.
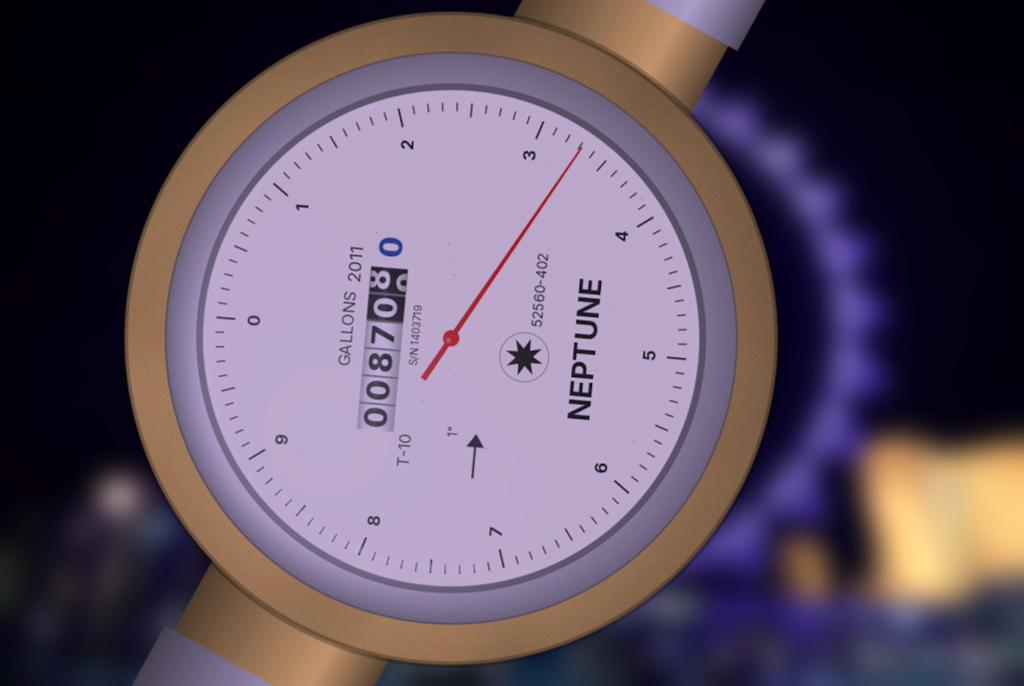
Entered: 87083.3 gal
